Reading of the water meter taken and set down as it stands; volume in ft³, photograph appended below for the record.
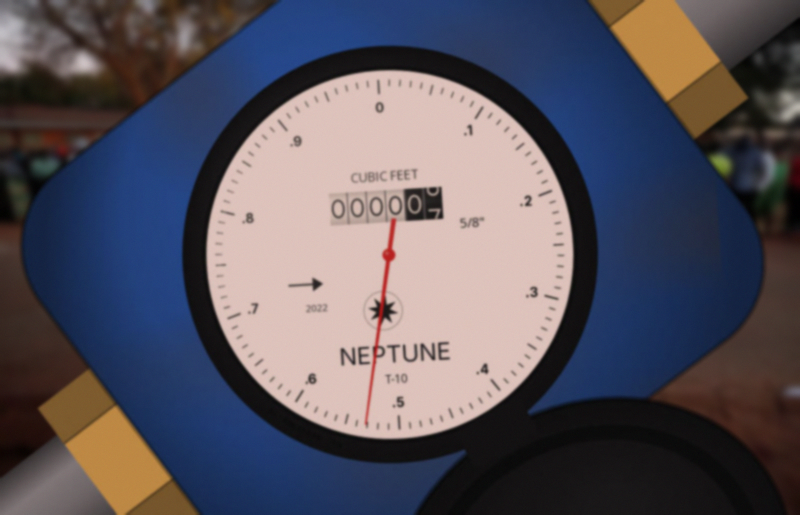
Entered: 6.53 ft³
